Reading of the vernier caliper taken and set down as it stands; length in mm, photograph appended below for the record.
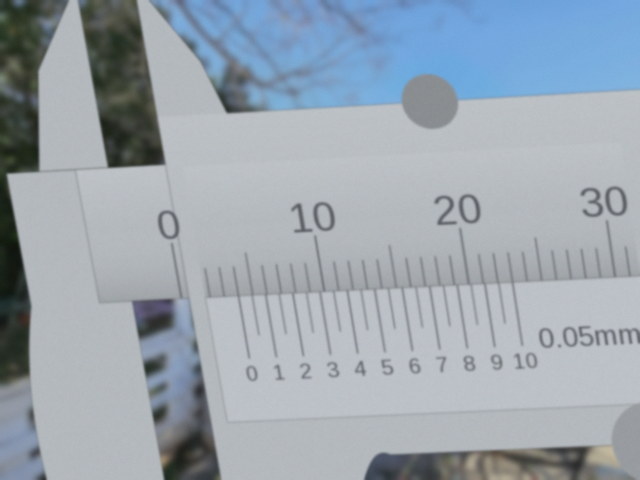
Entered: 4.0 mm
